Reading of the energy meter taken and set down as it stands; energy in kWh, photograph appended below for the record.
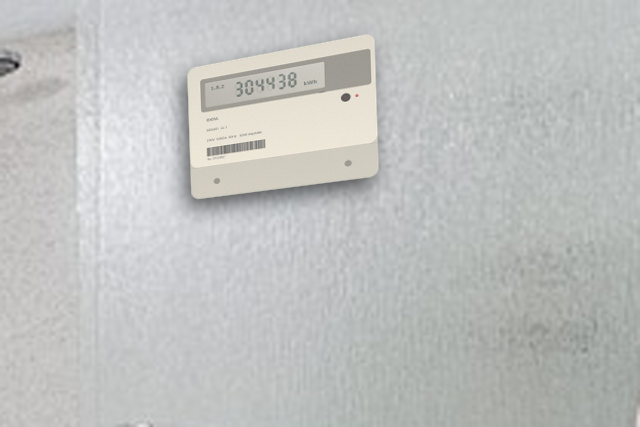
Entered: 304438 kWh
